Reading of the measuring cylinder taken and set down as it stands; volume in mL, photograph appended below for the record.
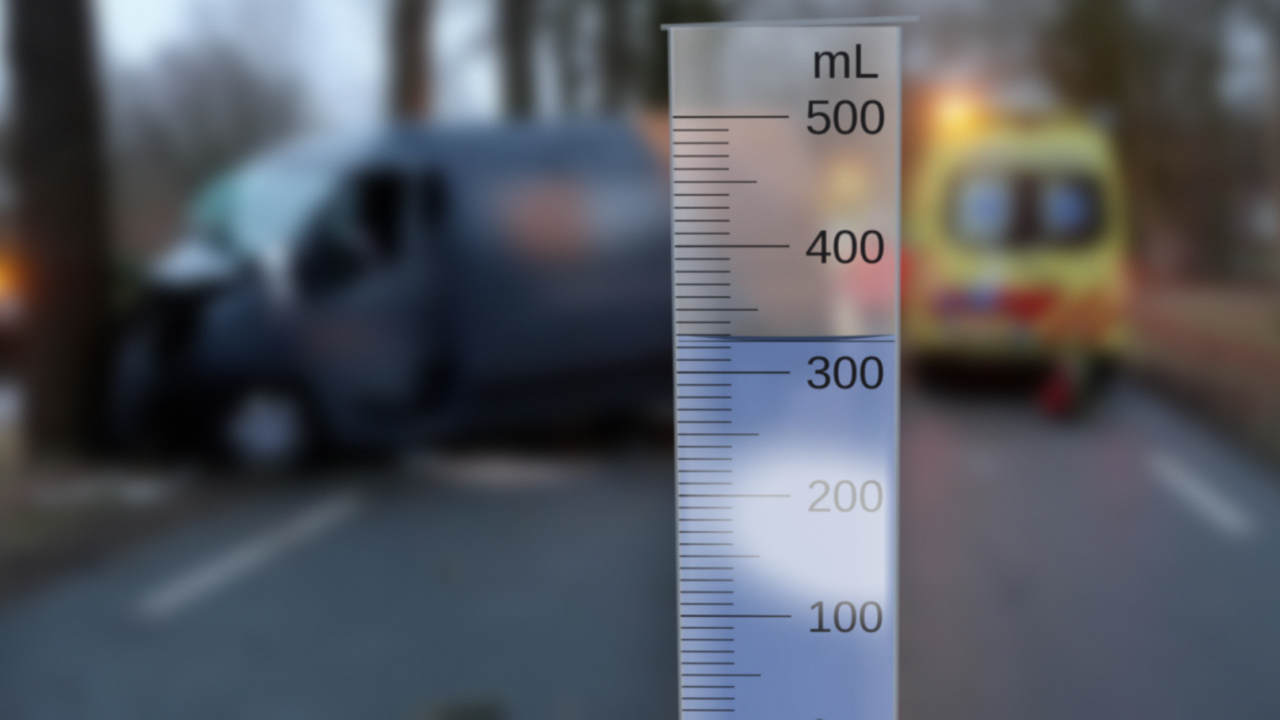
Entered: 325 mL
